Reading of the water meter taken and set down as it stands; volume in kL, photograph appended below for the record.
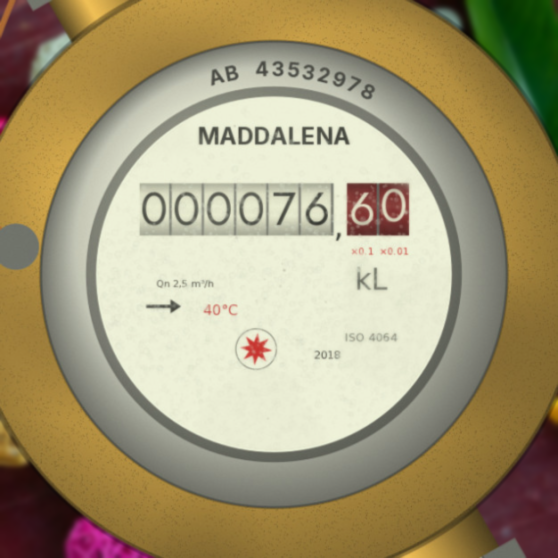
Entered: 76.60 kL
